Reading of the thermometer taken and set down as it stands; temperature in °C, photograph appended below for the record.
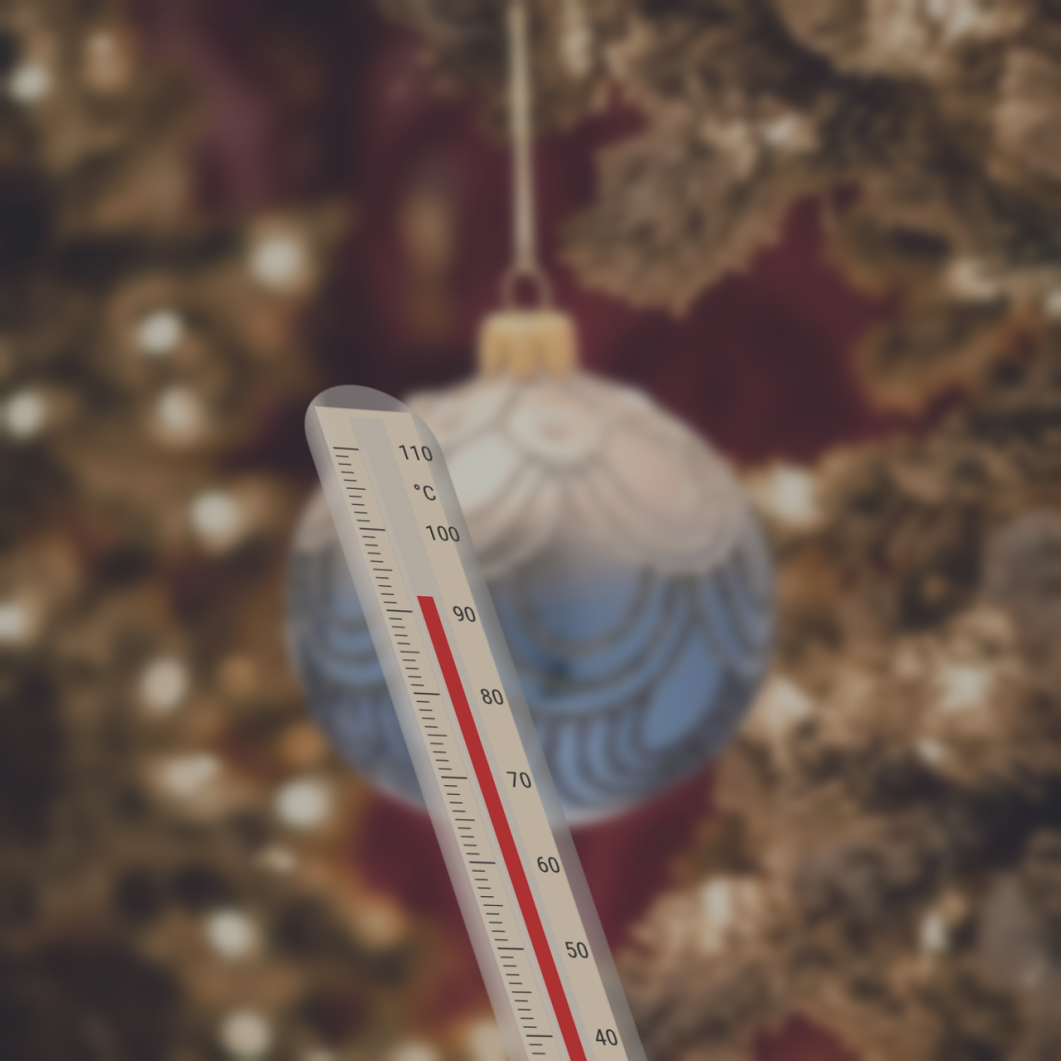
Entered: 92 °C
